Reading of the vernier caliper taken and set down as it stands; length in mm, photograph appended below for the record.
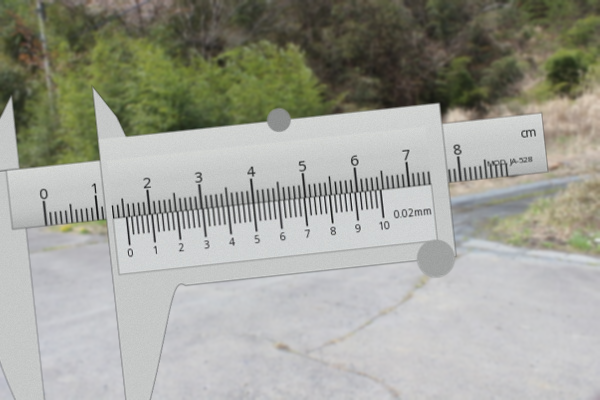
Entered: 15.5 mm
